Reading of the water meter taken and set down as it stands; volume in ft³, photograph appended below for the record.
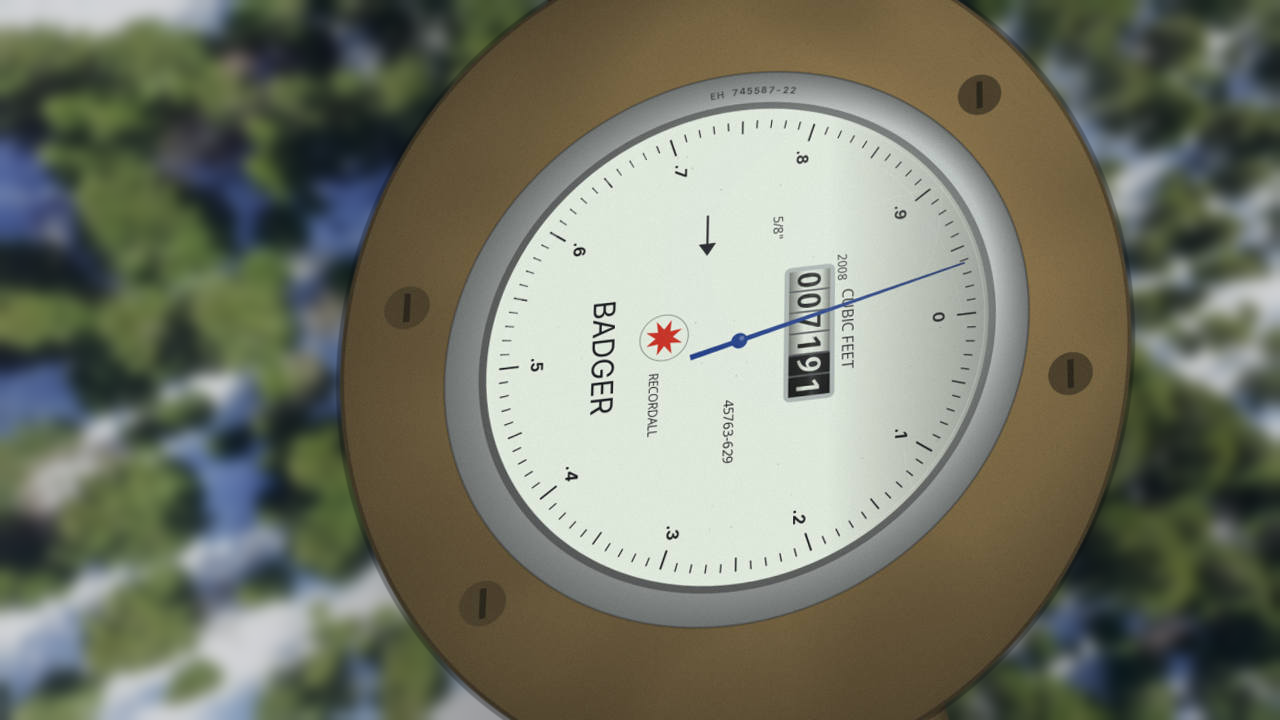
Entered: 7190.96 ft³
